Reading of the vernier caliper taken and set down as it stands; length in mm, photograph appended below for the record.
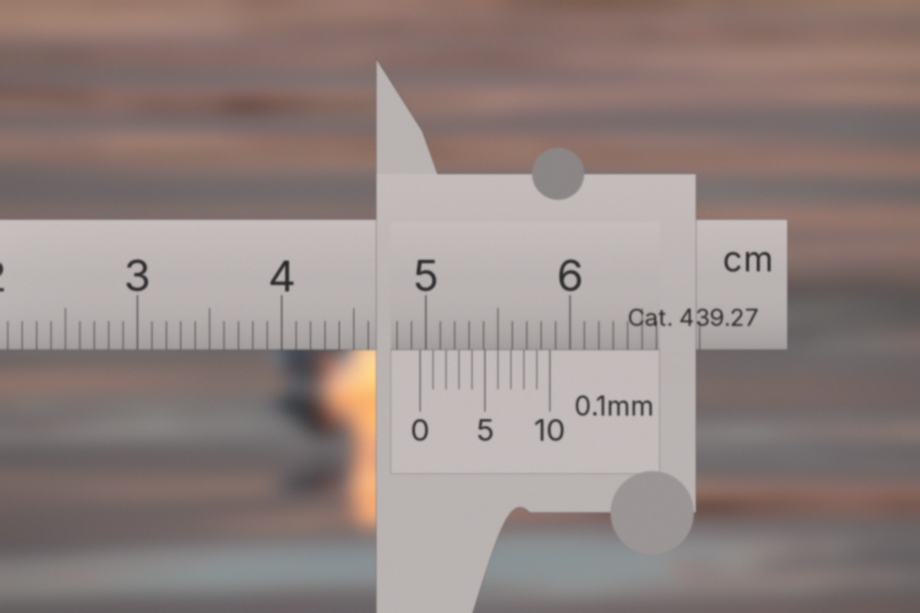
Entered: 49.6 mm
